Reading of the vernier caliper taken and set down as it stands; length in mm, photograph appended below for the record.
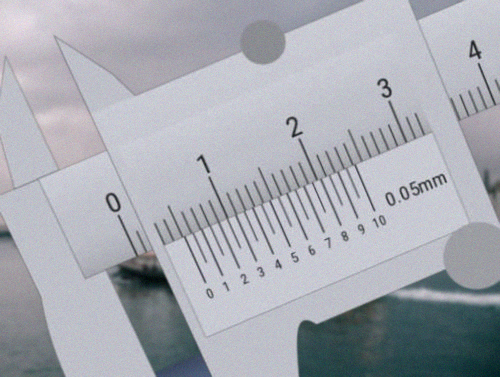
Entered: 5.2 mm
